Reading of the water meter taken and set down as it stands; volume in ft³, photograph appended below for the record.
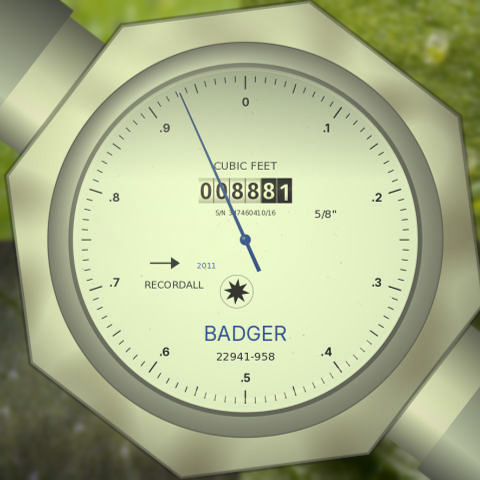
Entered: 8880.93 ft³
